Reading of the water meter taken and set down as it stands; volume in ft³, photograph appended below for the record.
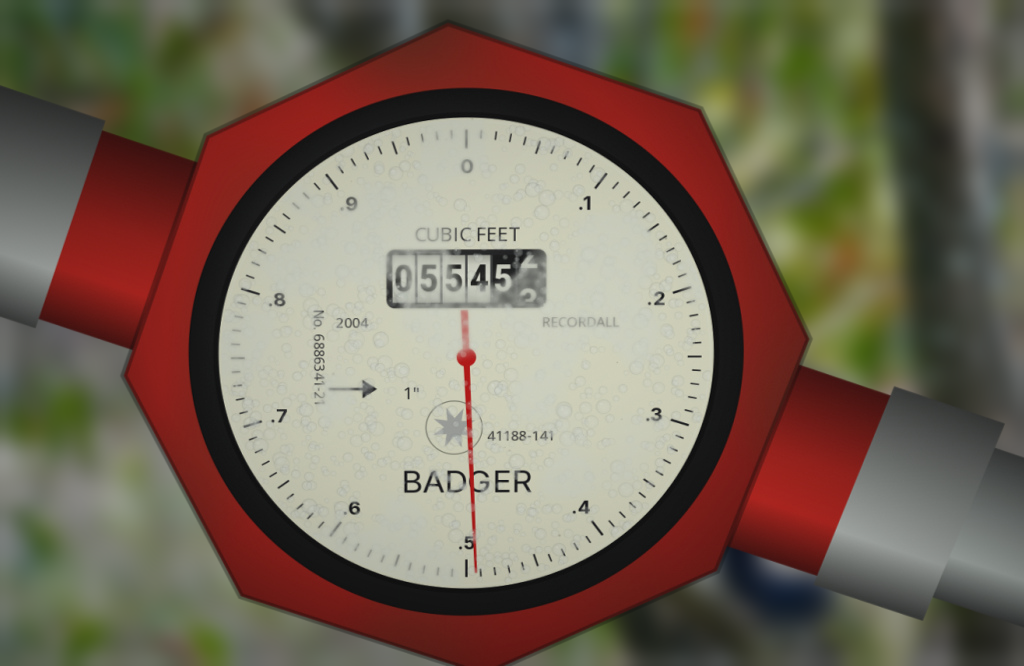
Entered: 55452.49 ft³
